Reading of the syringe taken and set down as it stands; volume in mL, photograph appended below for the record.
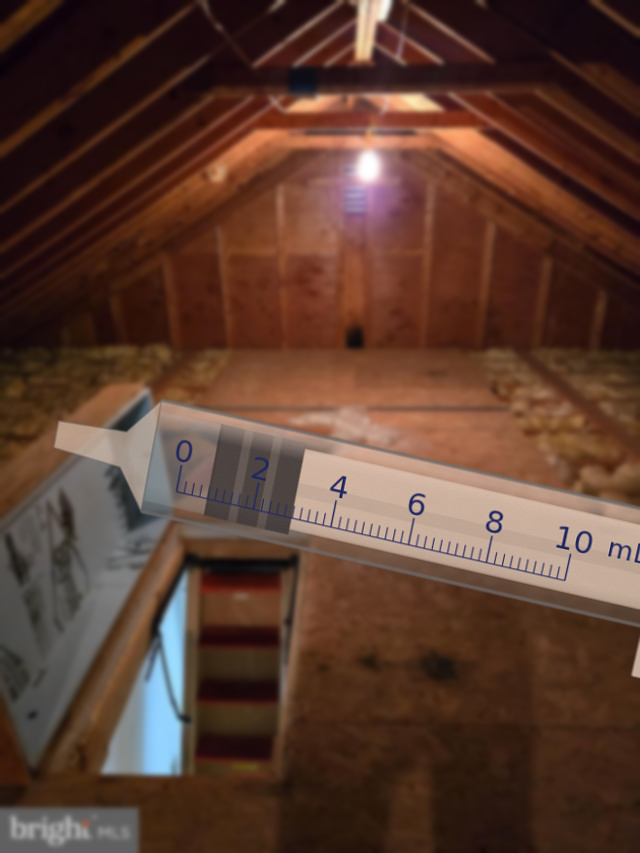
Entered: 0.8 mL
